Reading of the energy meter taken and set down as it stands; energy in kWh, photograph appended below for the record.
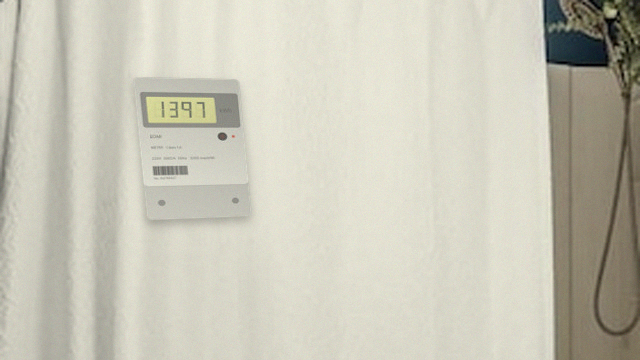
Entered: 1397 kWh
